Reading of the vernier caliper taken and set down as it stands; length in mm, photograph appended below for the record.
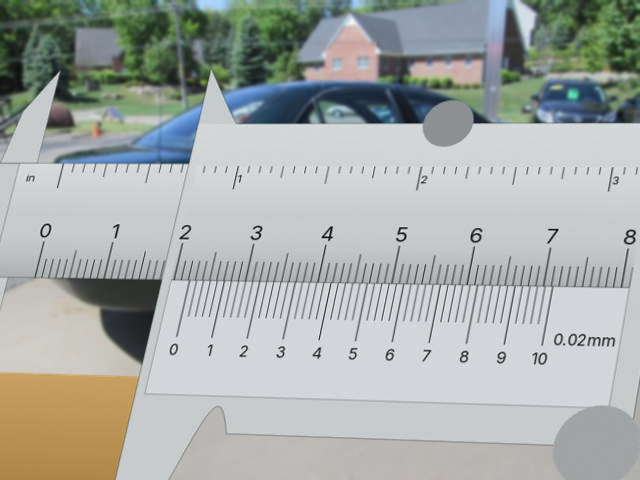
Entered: 22.2 mm
